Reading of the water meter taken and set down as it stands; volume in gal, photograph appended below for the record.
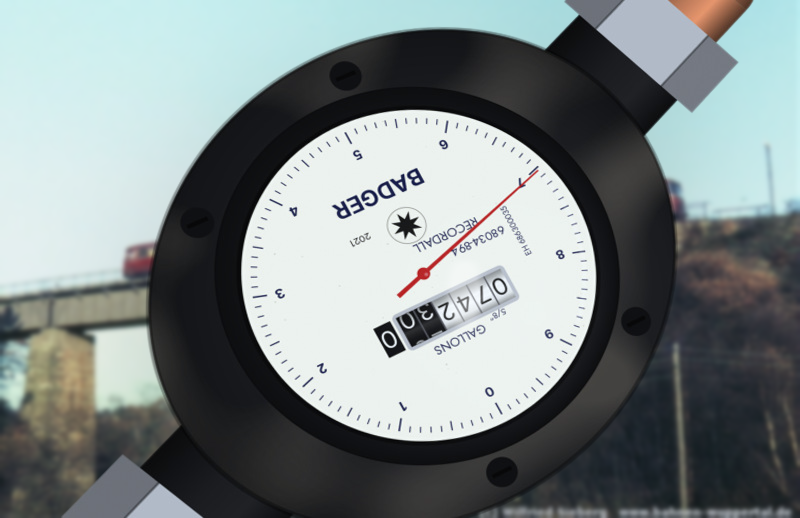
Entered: 742297.0 gal
